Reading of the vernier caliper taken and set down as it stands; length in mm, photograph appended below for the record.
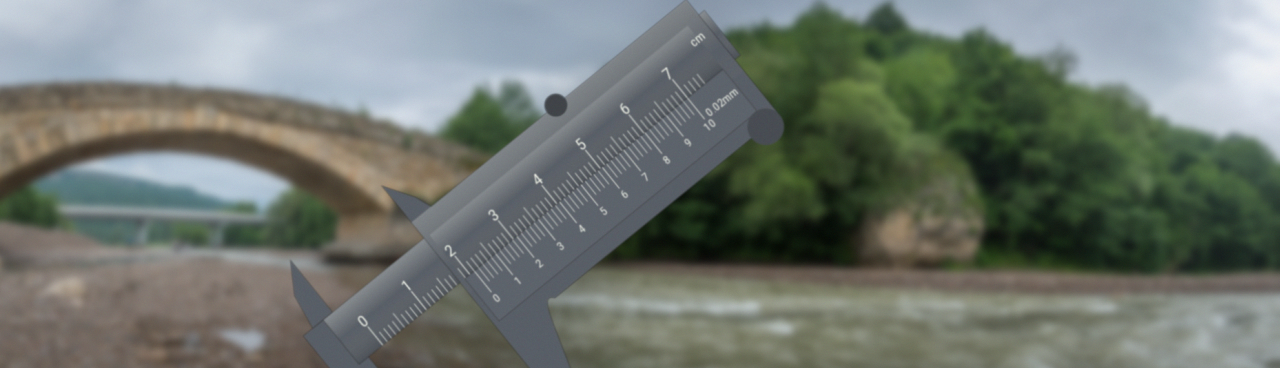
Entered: 21.0 mm
